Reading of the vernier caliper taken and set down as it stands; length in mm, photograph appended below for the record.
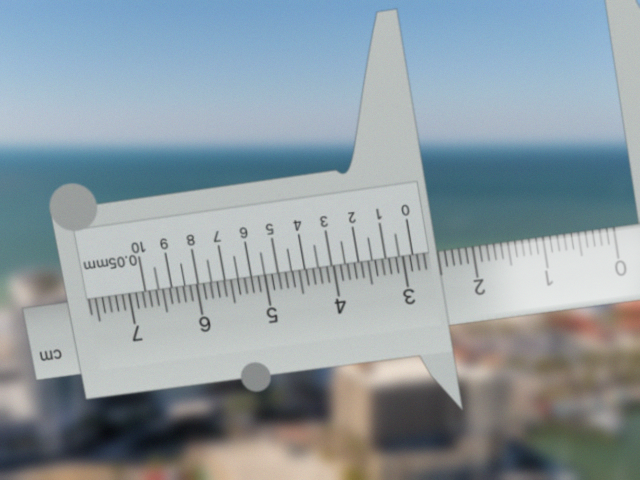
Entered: 28.6 mm
